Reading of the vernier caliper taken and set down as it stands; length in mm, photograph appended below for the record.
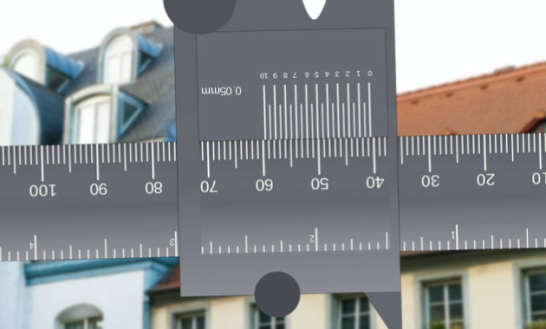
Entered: 40.6 mm
